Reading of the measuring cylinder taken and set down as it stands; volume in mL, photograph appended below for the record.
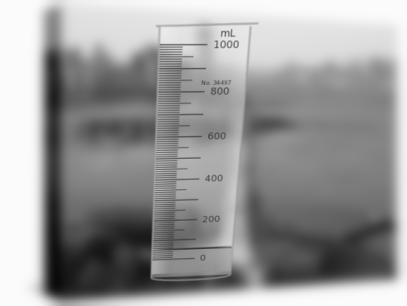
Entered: 50 mL
